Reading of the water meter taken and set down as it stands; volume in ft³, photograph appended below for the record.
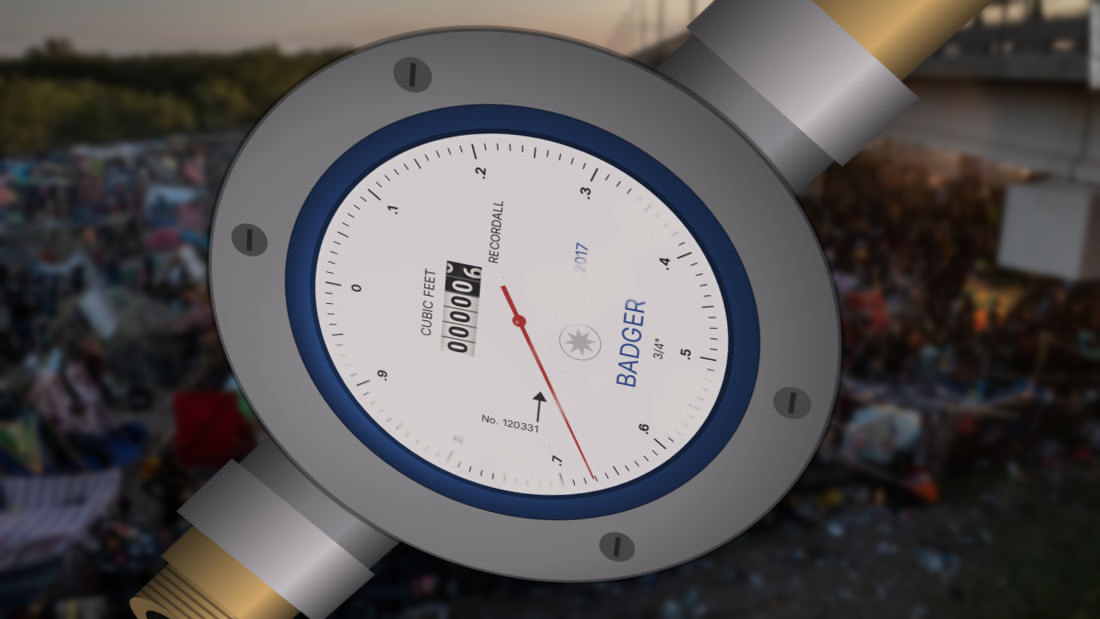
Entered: 5.67 ft³
